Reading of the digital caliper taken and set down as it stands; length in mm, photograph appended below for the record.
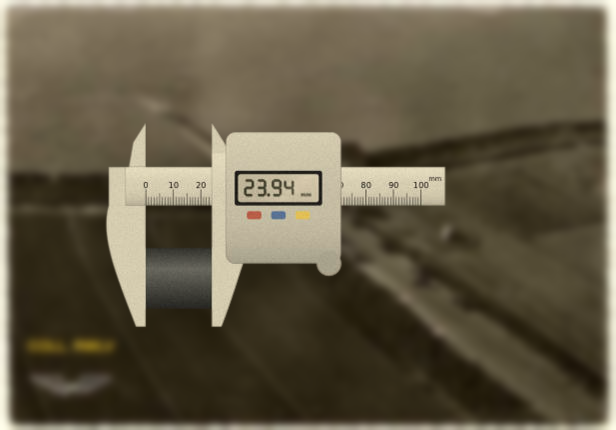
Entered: 23.94 mm
